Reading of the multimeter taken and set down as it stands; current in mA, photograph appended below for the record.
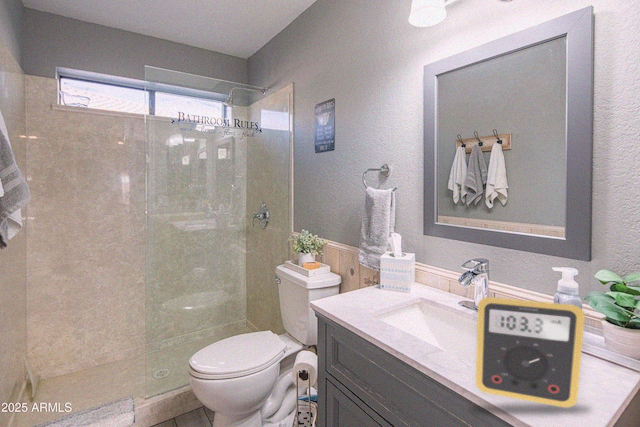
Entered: 103.3 mA
